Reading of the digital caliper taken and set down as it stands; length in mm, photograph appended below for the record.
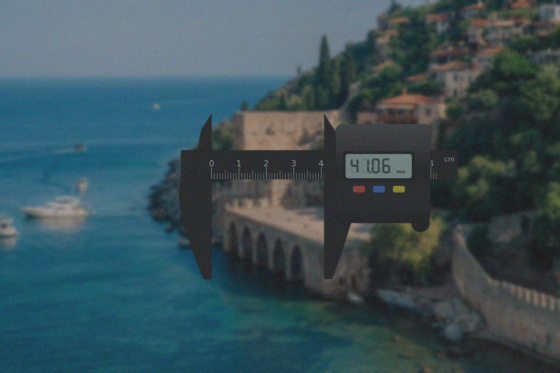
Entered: 41.06 mm
